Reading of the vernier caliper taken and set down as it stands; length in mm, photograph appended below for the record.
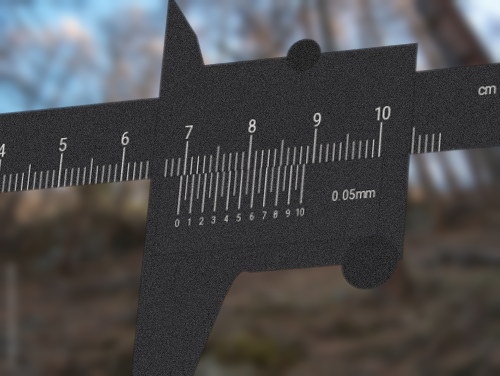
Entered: 69.6 mm
